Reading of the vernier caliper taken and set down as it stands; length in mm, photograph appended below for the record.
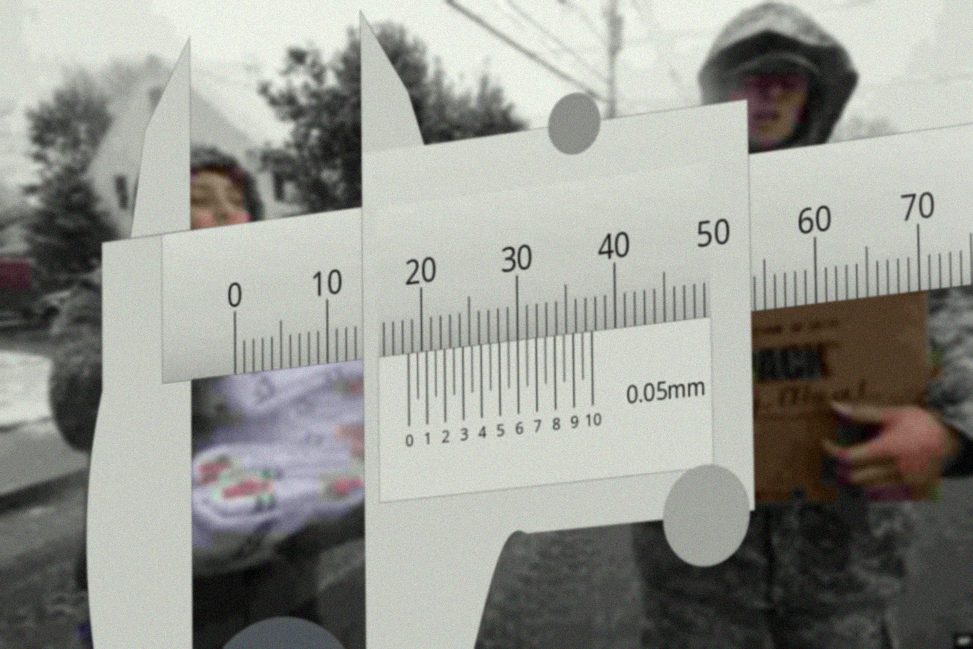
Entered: 18.6 mm
